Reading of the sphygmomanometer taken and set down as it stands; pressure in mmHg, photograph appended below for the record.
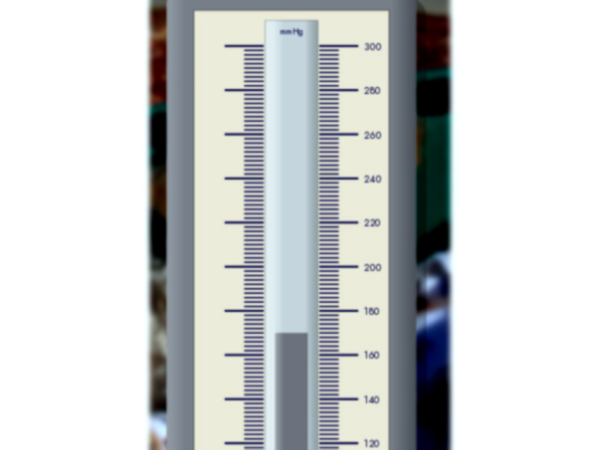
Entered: 170 mmHg
